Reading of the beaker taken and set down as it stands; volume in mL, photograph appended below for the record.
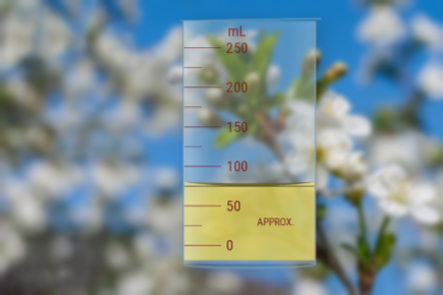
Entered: 75 mL
